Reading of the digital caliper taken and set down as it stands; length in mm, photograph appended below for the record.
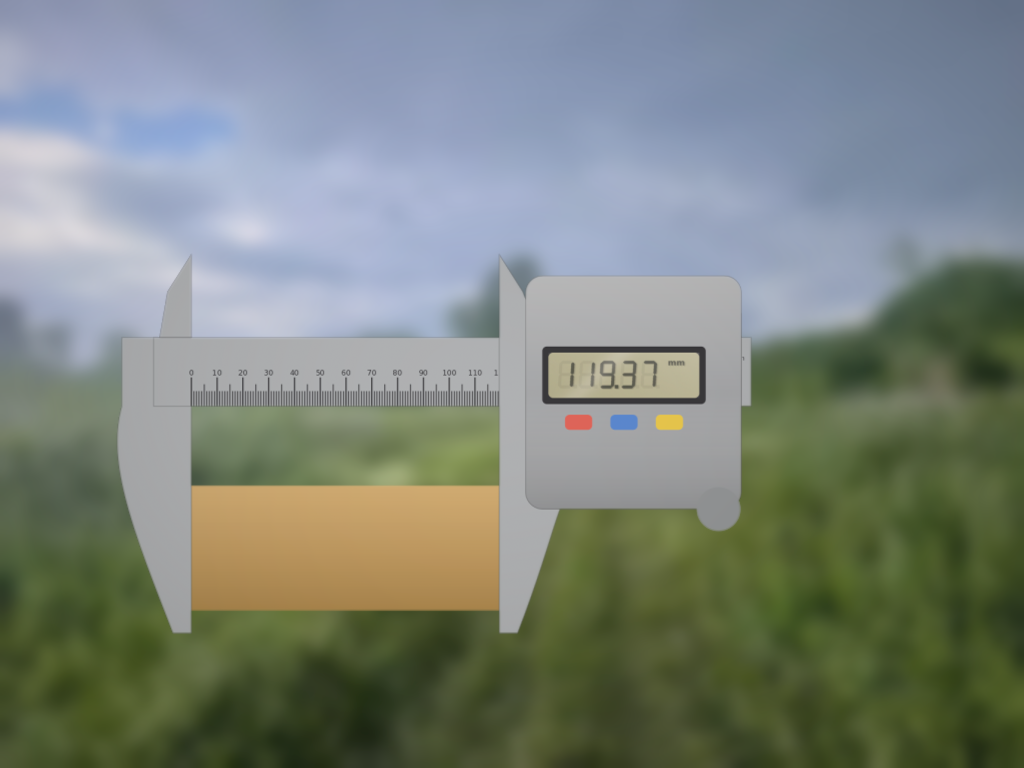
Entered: 119.37 mm
